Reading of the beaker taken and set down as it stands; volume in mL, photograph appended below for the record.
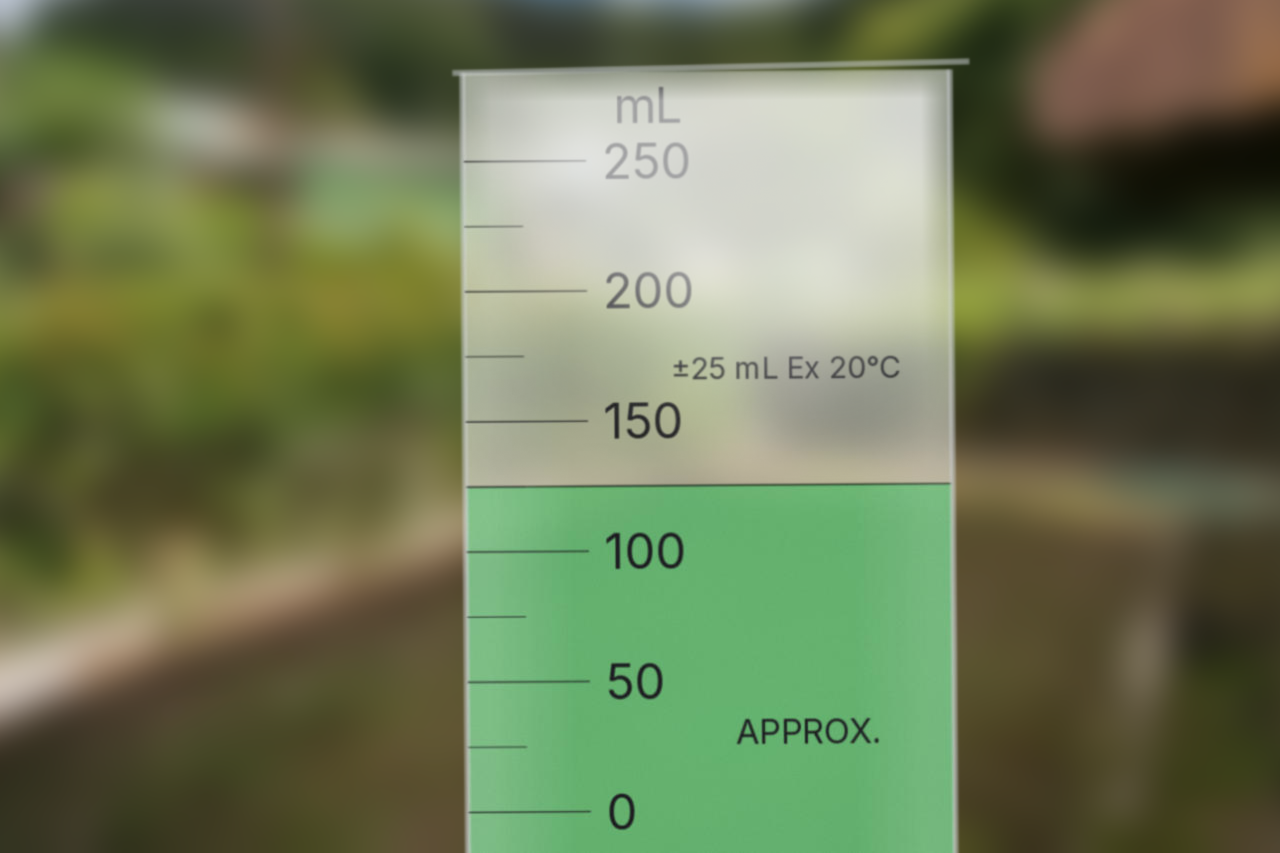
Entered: 125 mL
